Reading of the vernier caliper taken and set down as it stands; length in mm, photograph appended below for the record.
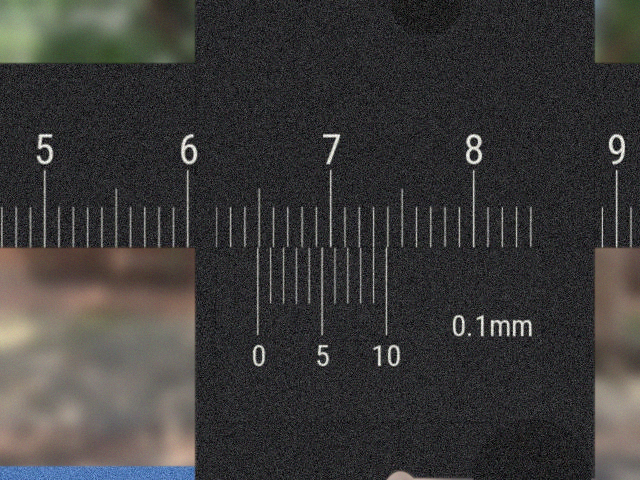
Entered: 64.9 mm
